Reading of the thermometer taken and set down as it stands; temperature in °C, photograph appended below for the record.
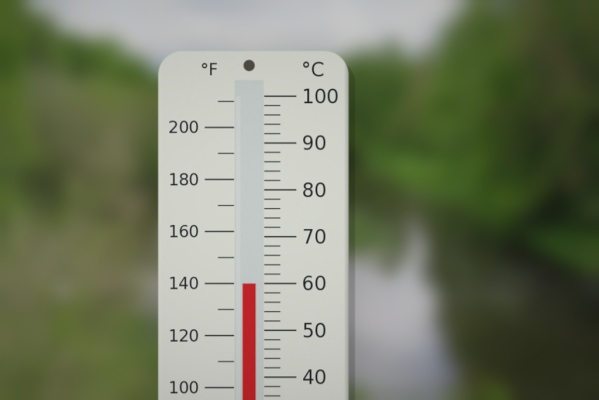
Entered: 60 °C
